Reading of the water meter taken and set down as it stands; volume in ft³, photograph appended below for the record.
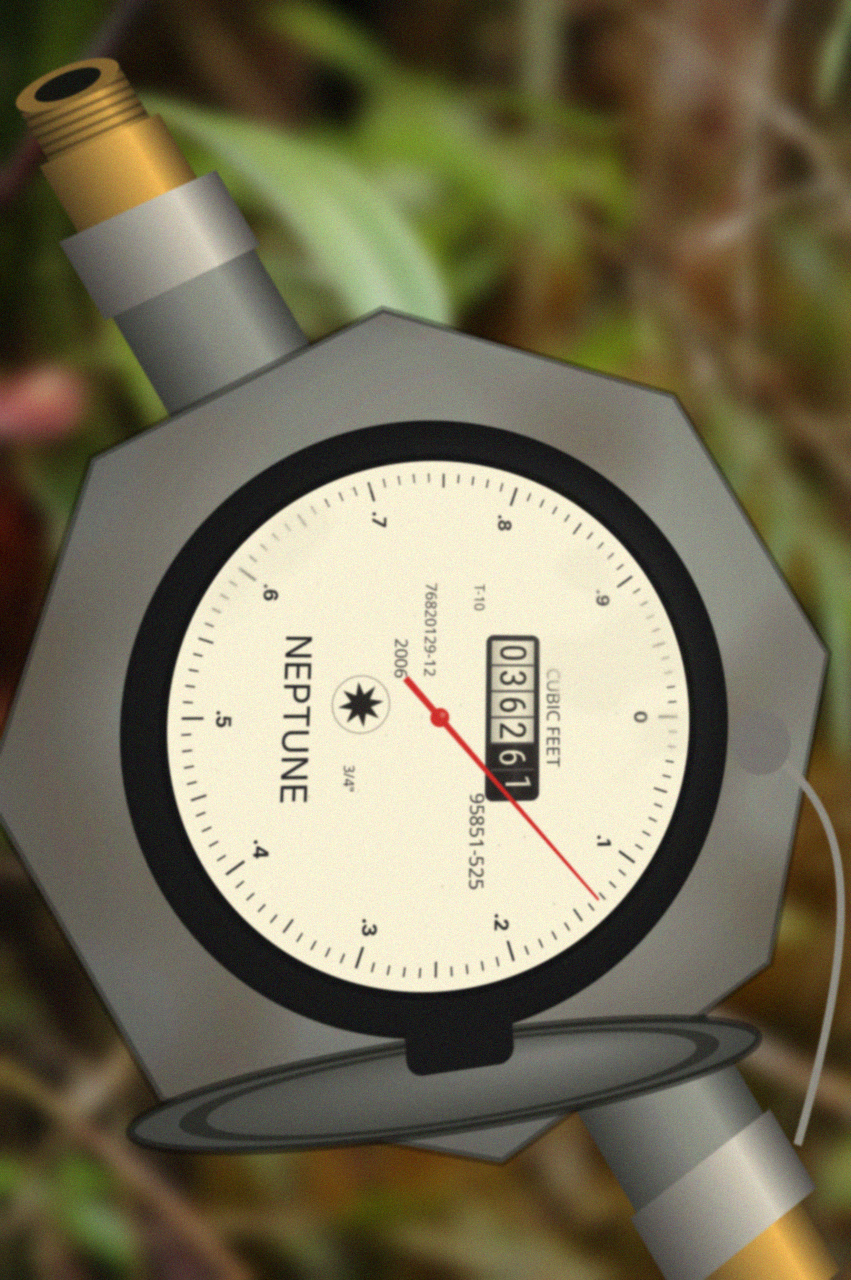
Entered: 36261.13 ft³
